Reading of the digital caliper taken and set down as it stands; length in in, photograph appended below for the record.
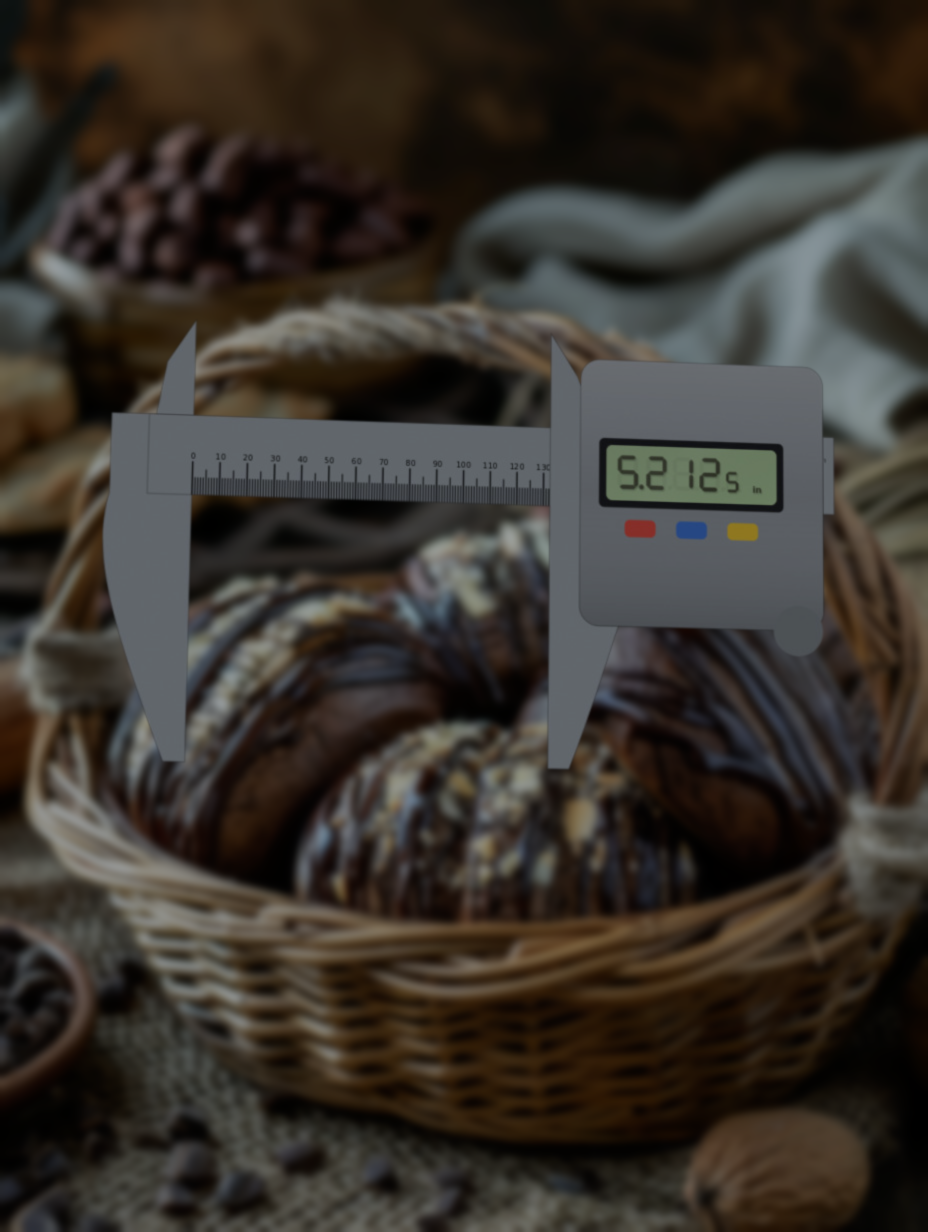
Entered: 5.2125 in
